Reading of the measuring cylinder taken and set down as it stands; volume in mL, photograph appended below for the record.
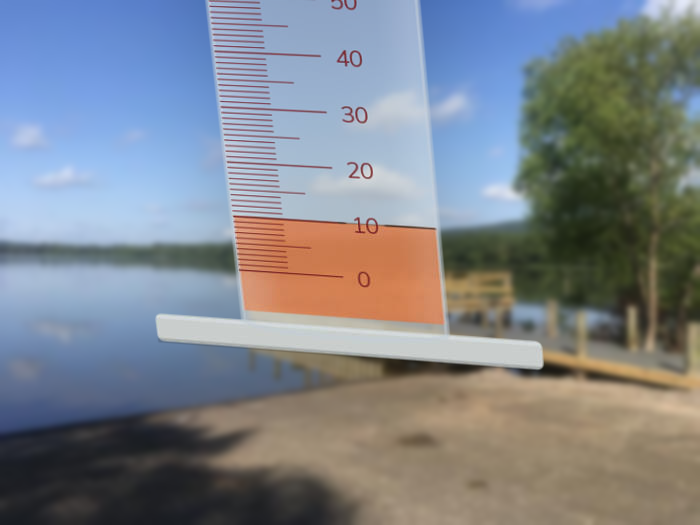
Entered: 10 mL
